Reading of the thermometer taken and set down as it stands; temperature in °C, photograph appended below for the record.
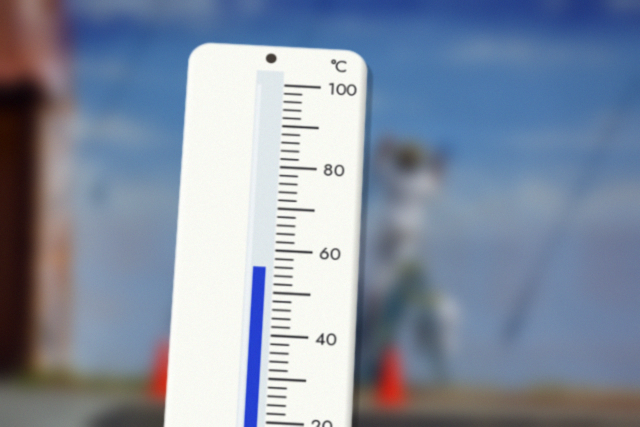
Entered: 56 °C
